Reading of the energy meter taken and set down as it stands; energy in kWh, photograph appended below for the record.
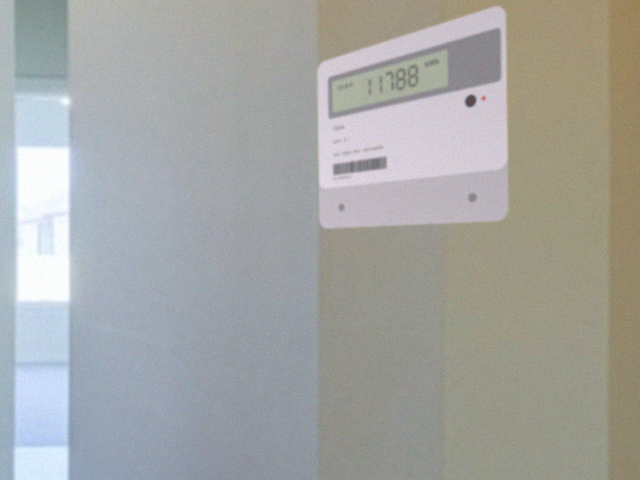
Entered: 11788 kWh
